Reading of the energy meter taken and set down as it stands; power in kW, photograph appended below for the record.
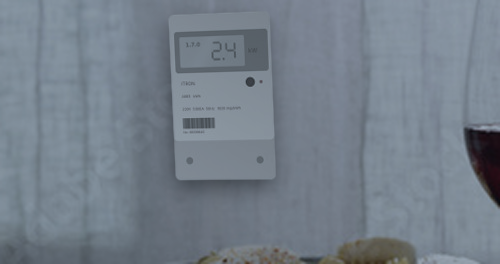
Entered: 2.4 kW
